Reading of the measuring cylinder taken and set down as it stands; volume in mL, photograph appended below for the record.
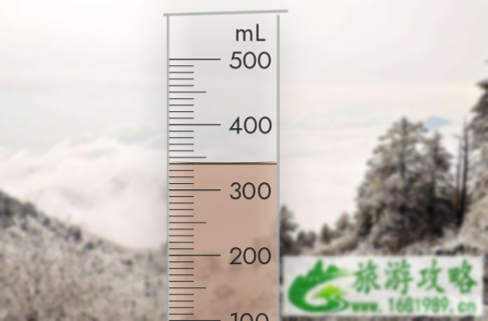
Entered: 340 mL
